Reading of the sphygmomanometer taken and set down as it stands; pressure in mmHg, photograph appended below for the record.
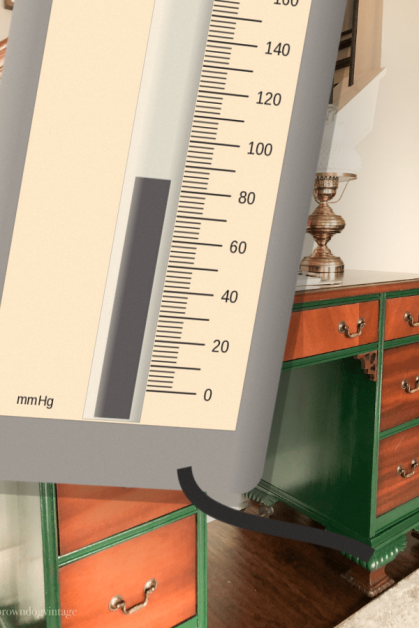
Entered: 84 mmHg
